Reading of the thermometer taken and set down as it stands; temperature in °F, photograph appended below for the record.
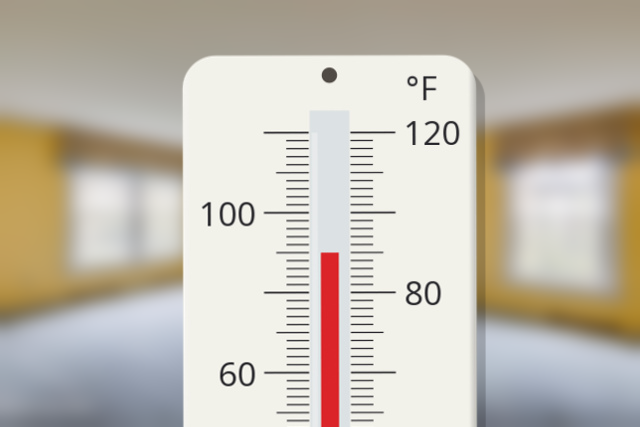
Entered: 90 °F
